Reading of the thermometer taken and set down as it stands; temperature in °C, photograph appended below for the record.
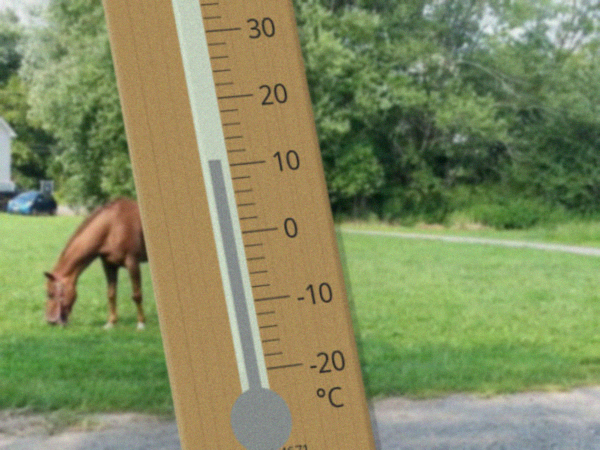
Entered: 11 °C
